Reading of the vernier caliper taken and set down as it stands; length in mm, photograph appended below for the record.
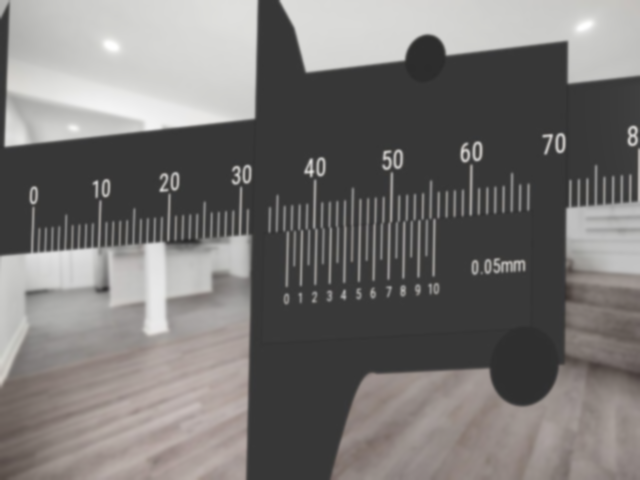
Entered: 36.5 mm
